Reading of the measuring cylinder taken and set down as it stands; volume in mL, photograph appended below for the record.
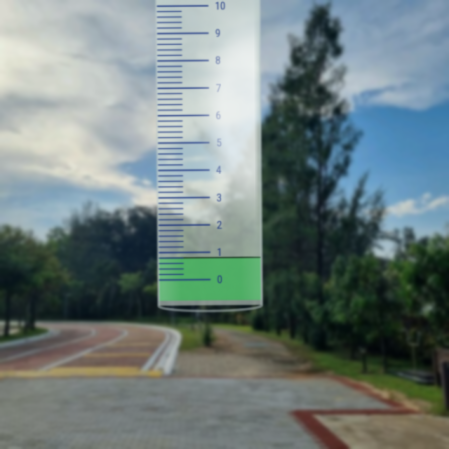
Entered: 0.8 mL
